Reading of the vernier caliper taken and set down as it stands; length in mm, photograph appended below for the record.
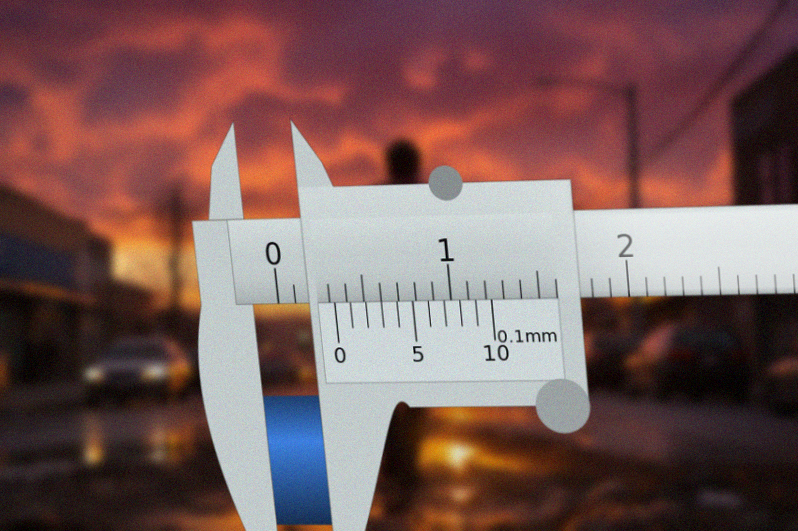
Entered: 3.3 mm
